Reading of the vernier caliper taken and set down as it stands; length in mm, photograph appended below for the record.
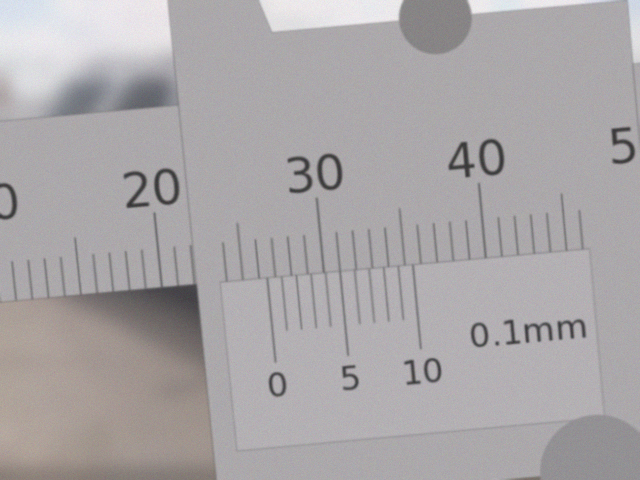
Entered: 26.5 mm
